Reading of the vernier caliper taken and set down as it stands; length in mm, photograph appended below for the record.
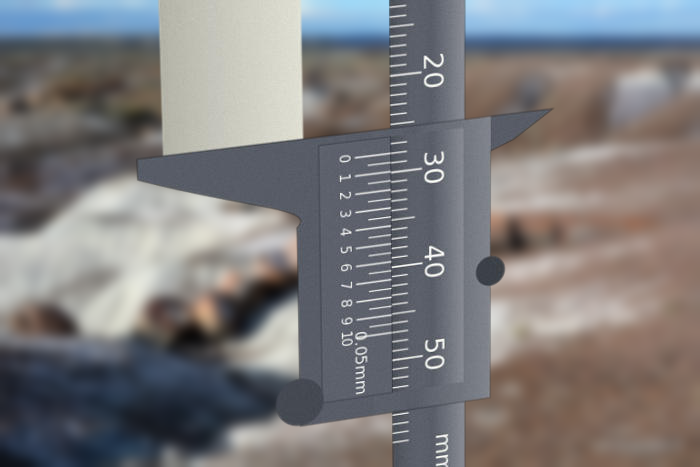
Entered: 28.0 mm
